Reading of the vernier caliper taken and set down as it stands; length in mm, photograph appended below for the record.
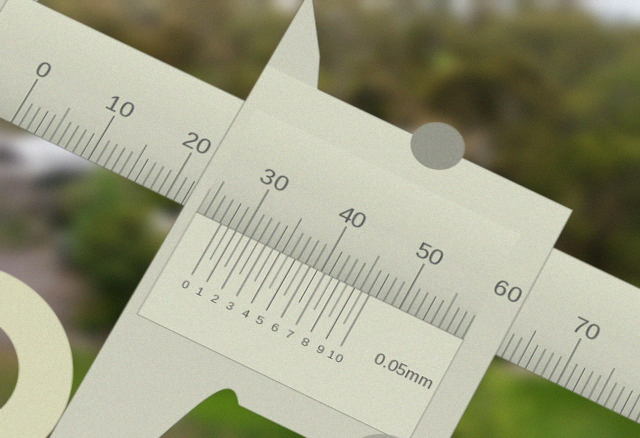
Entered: 27.2 mm
